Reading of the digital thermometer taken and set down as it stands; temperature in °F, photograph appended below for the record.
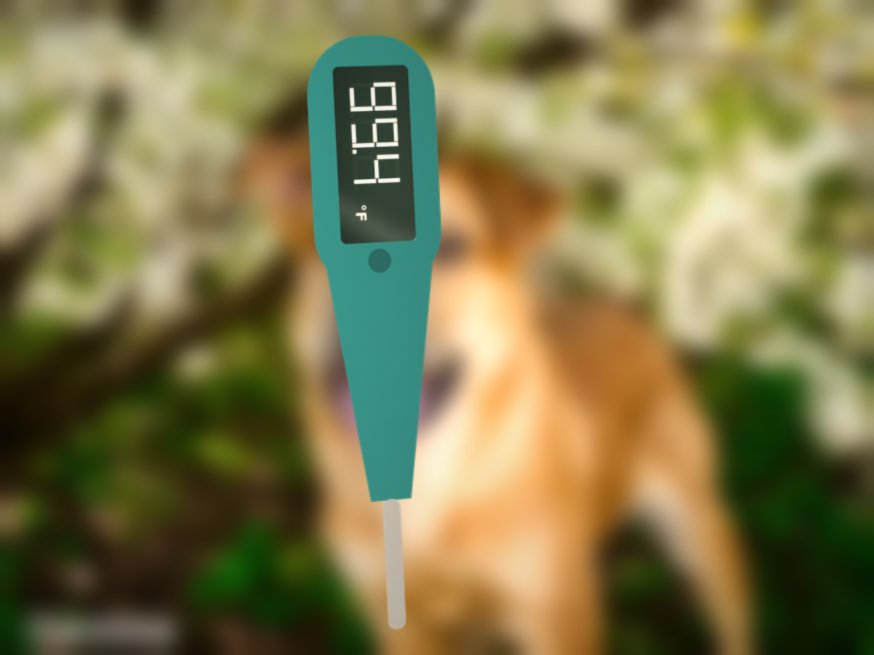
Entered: 99.4 °F
